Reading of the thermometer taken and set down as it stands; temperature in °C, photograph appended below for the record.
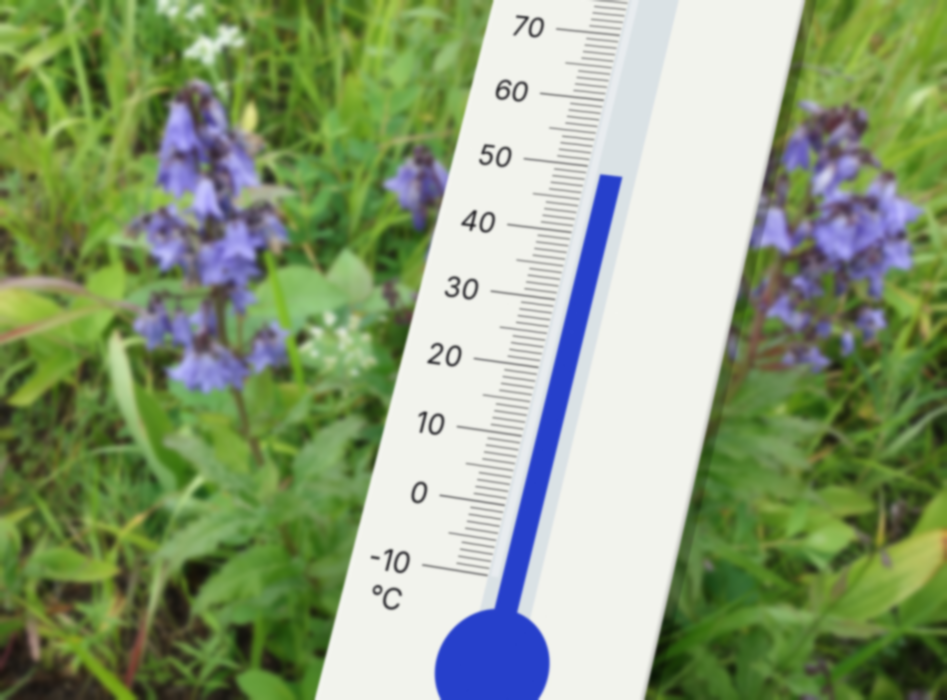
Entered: 49 °C
